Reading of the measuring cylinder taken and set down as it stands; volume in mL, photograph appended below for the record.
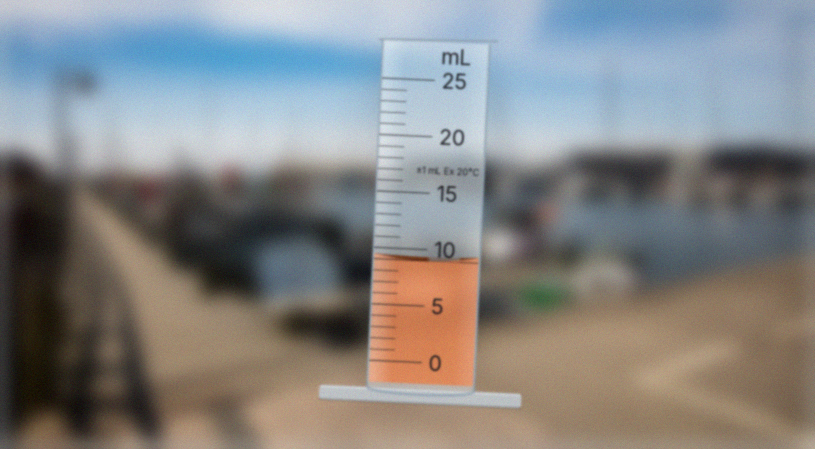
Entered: 9 mL
